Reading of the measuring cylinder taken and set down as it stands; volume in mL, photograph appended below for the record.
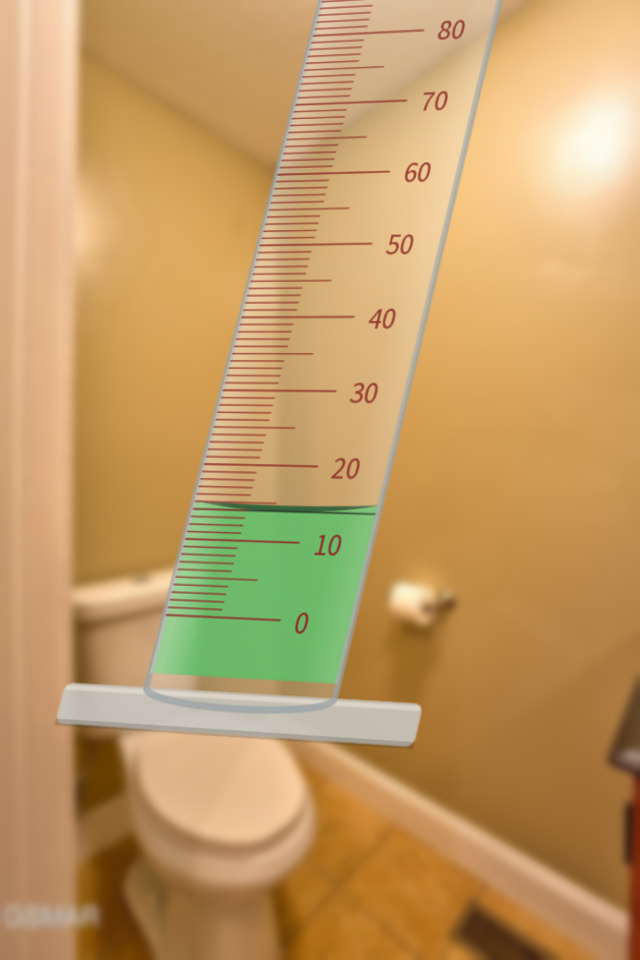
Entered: 14 mL
